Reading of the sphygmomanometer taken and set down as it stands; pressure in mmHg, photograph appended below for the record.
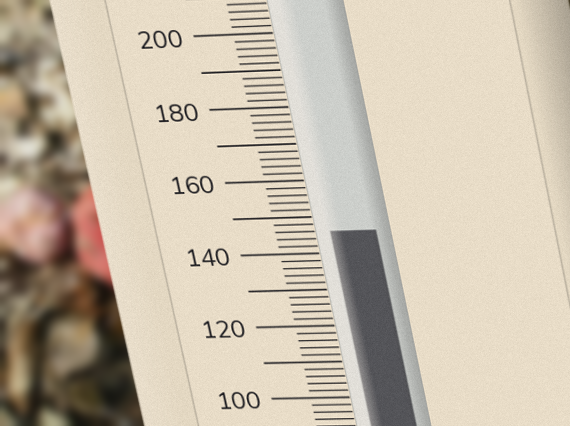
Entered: 146 mmHg
